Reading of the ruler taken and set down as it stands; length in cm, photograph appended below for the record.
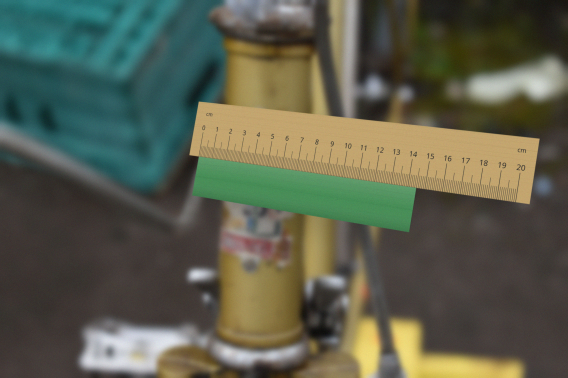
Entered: 14.5 cm
